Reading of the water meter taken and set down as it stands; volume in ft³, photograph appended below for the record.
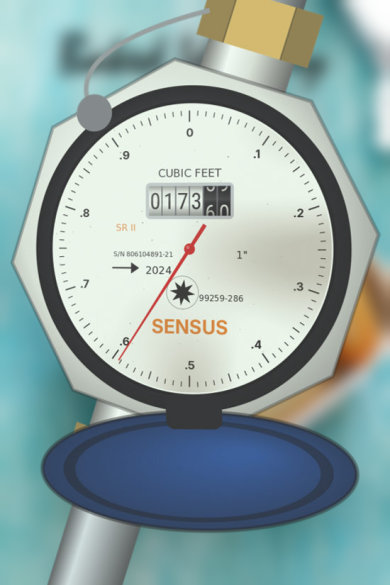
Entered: 17359.59 ft³
